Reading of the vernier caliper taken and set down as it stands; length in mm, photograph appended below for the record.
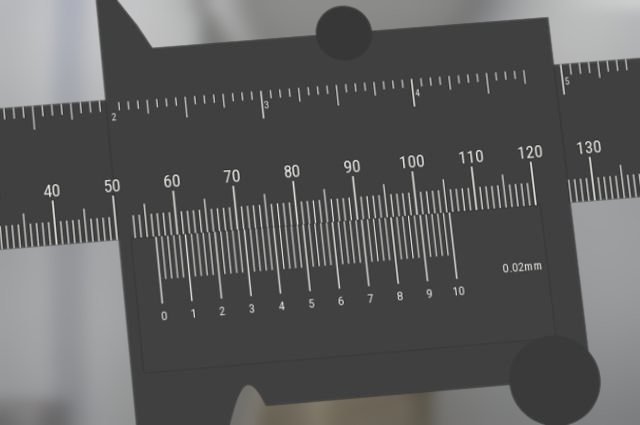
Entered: 56.4 mm
